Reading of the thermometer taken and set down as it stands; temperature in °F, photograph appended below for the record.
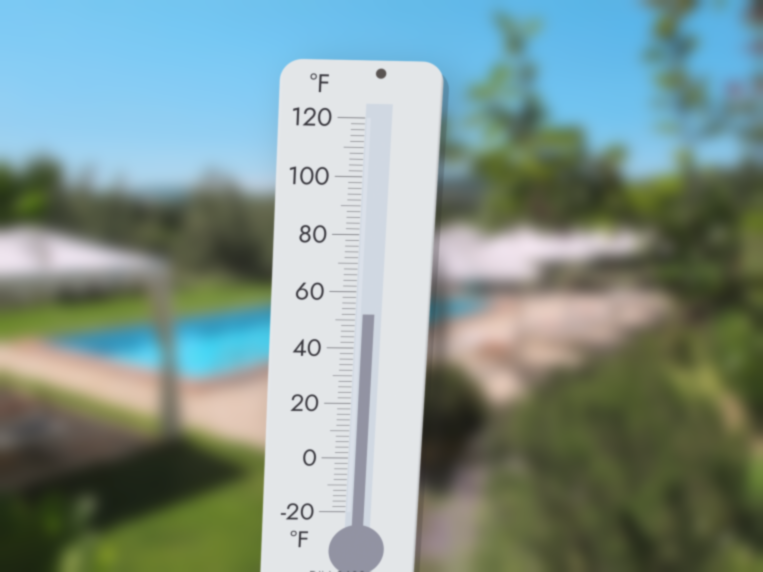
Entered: 52 °F
